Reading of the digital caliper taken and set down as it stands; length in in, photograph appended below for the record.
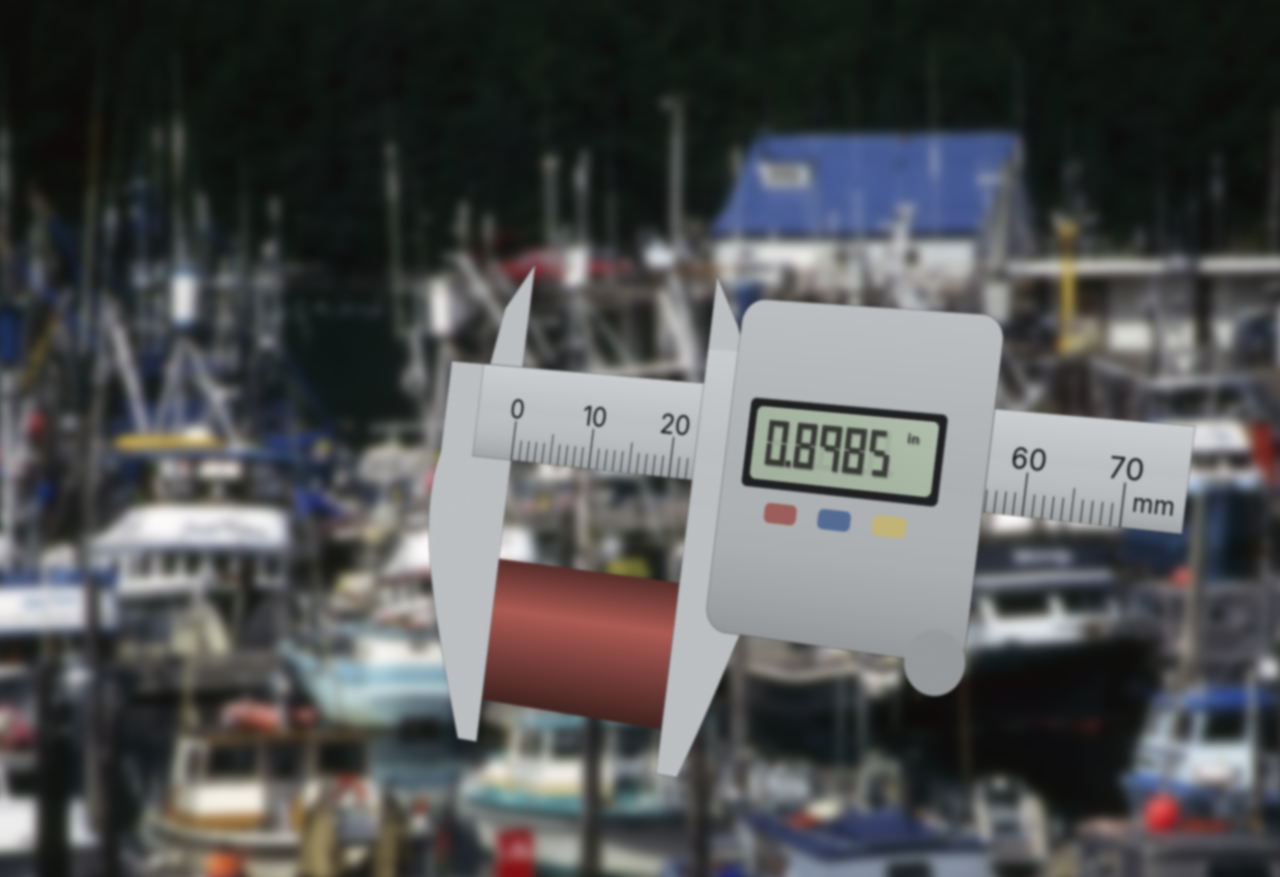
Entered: 0.8985 in
